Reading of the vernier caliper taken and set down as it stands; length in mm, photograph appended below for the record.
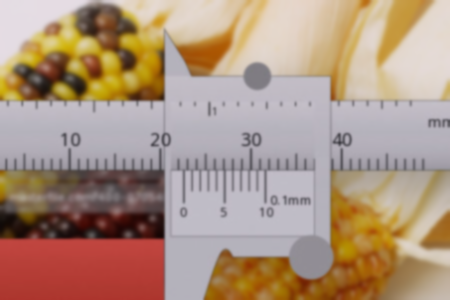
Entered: 22.6 mm
